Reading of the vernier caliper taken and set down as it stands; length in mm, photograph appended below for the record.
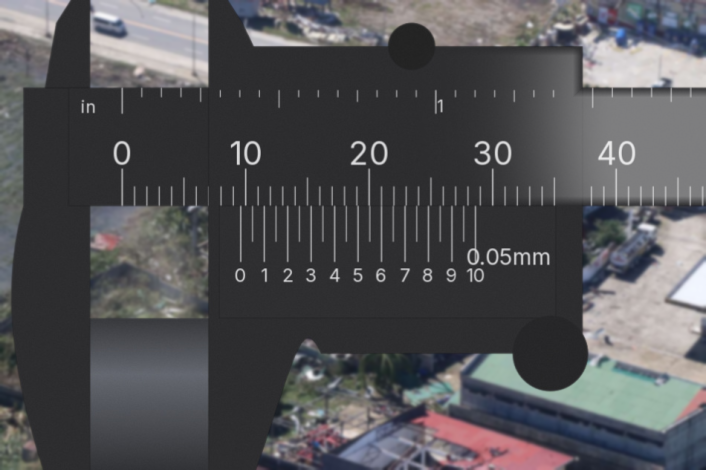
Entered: 9.6 mm
